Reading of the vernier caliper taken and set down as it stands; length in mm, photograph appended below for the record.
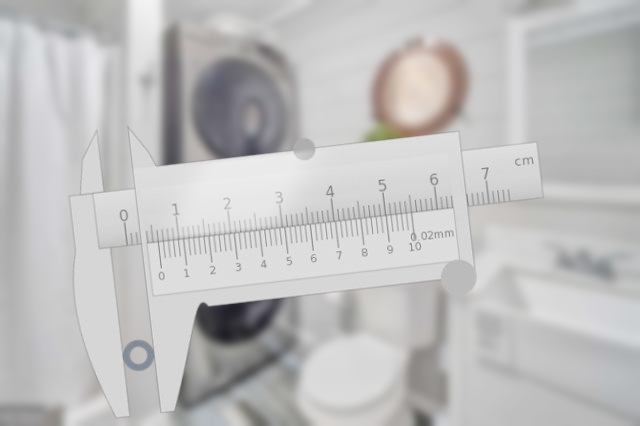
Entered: 6.0 mm
